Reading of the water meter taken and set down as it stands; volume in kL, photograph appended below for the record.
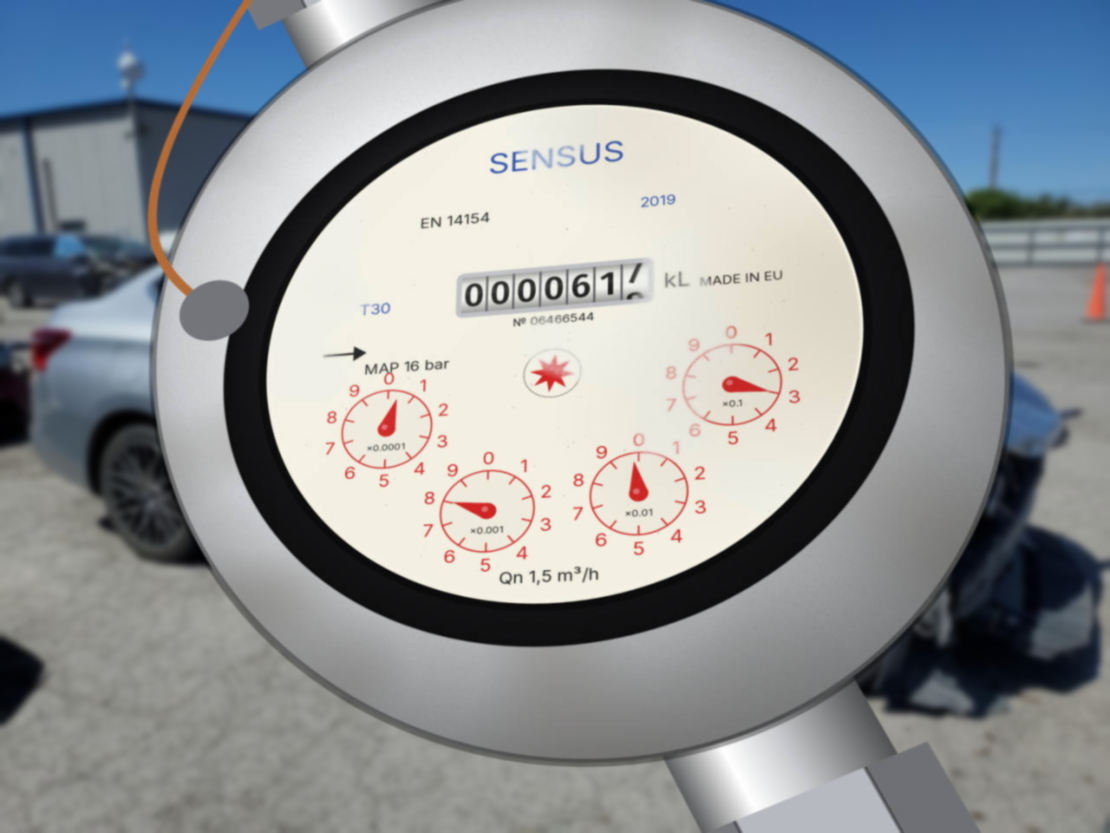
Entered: 617.2980 kL
